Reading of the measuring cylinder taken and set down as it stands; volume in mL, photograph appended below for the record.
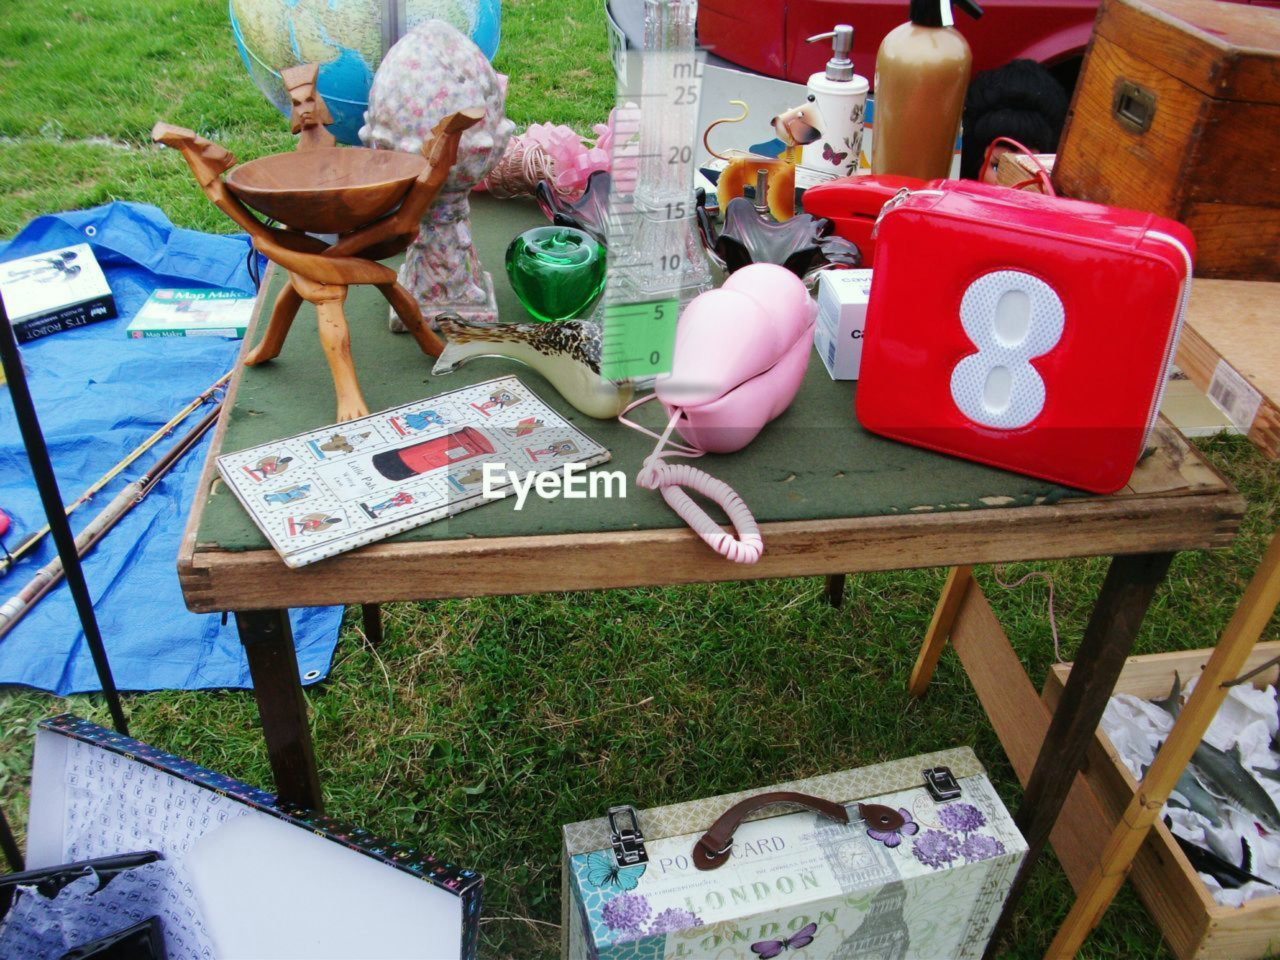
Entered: 6 mL
